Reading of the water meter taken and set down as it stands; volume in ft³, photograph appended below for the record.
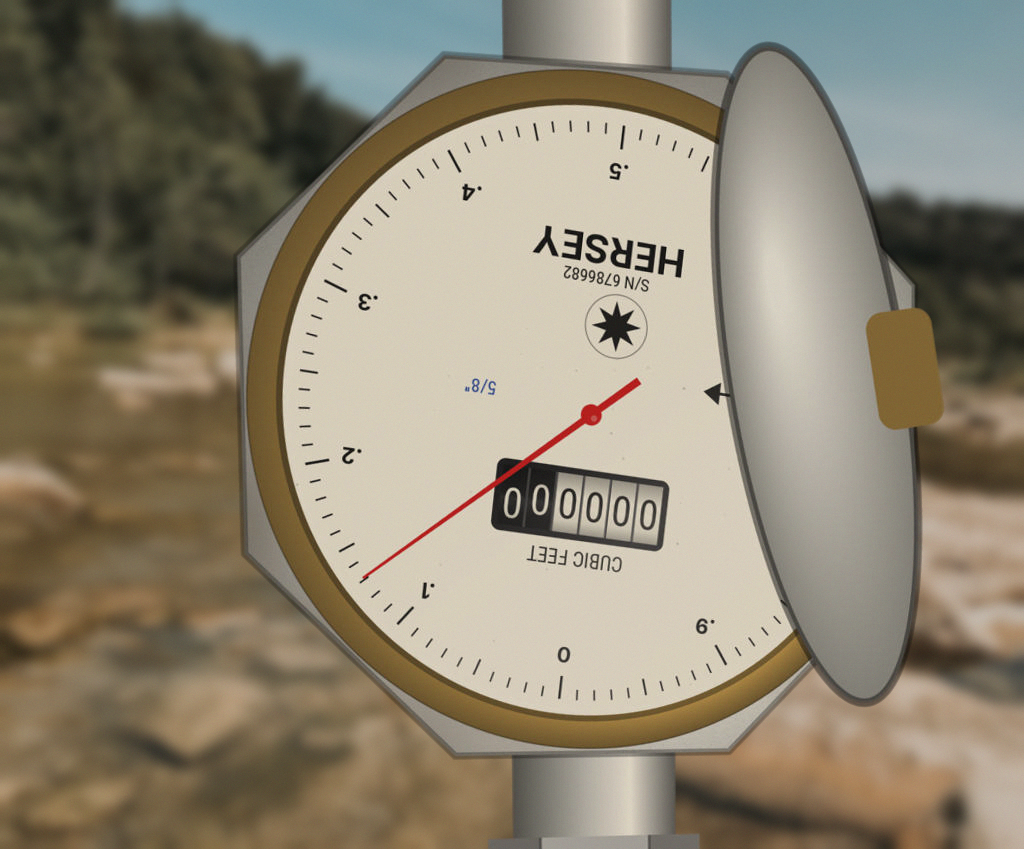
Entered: 0.13 ft³
